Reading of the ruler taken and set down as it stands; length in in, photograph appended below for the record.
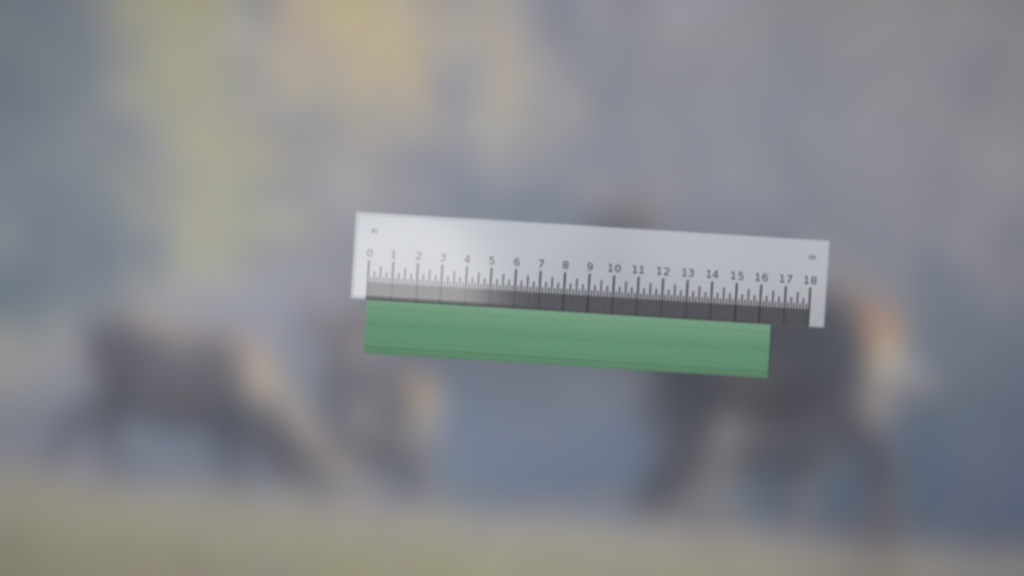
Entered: 16.5 in
